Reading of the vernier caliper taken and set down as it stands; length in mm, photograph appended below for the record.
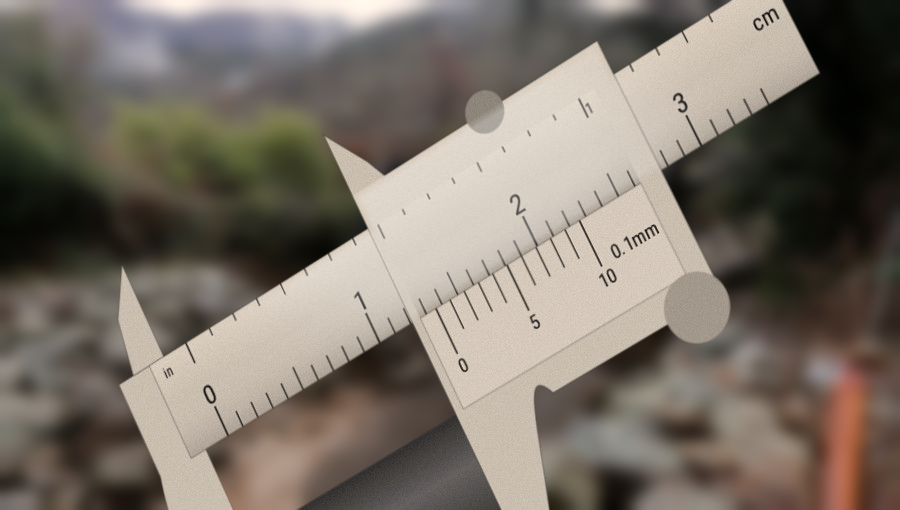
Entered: 13.6 mm
